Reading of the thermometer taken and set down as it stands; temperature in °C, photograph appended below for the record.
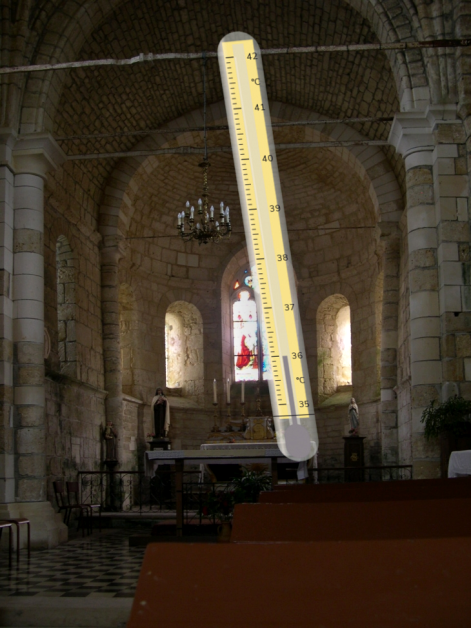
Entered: 36 °C
